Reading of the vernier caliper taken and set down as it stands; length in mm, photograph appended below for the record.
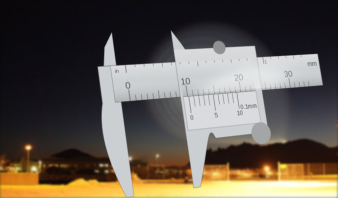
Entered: 10.2 mm
